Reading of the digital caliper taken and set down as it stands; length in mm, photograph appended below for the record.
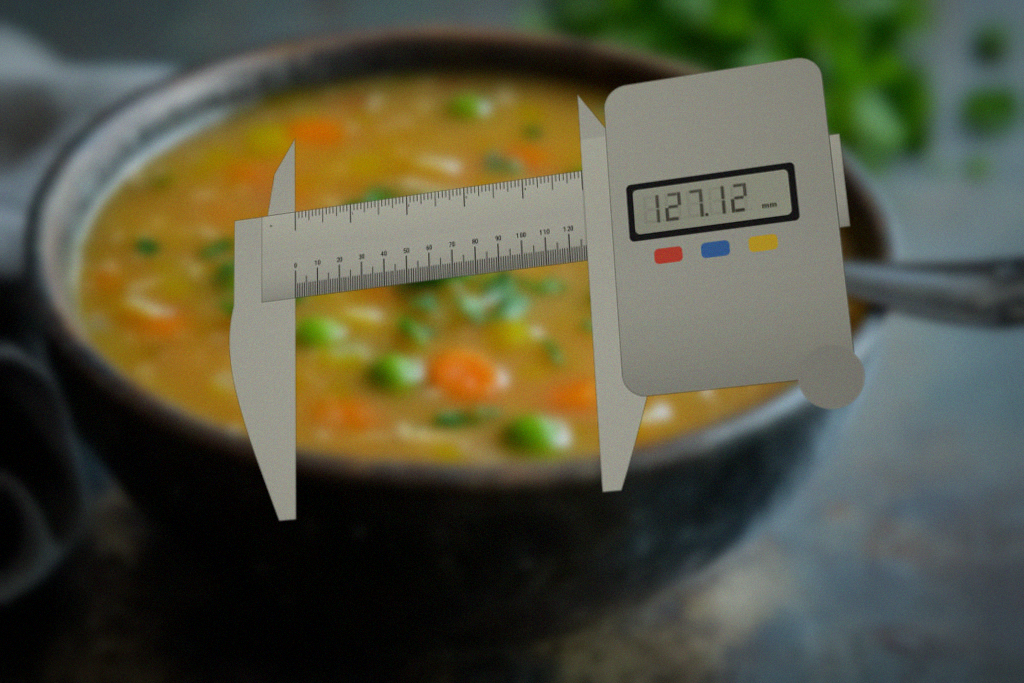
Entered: 127.12 mm
